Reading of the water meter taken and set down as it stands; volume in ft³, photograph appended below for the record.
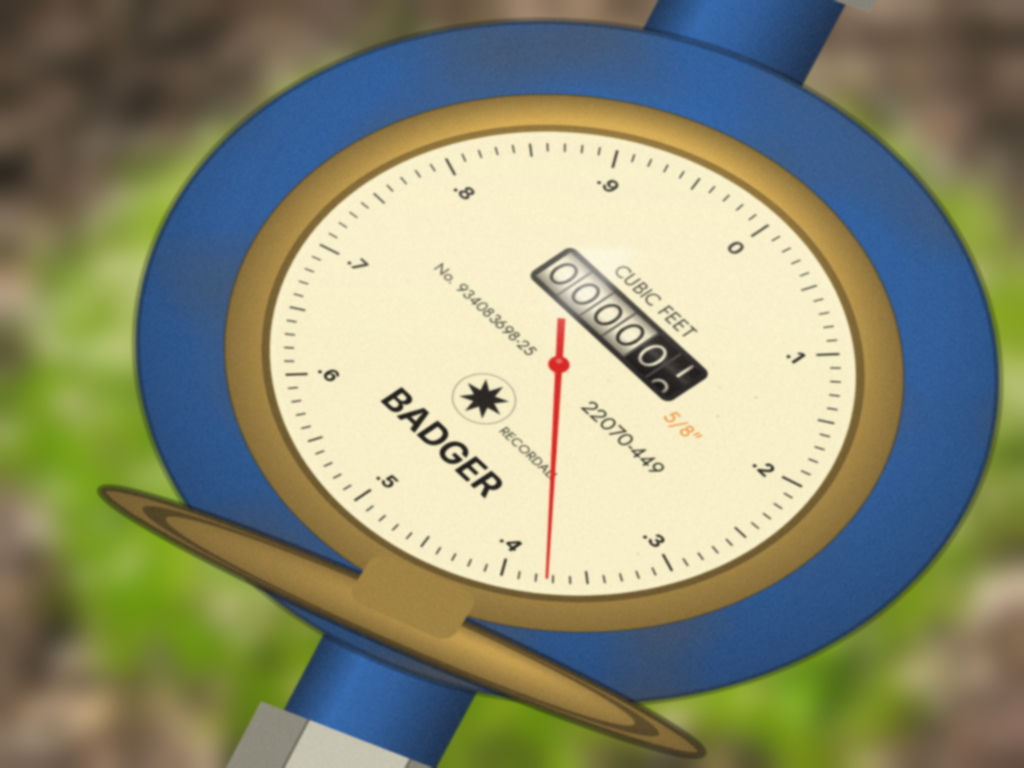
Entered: 1.37 ft³
